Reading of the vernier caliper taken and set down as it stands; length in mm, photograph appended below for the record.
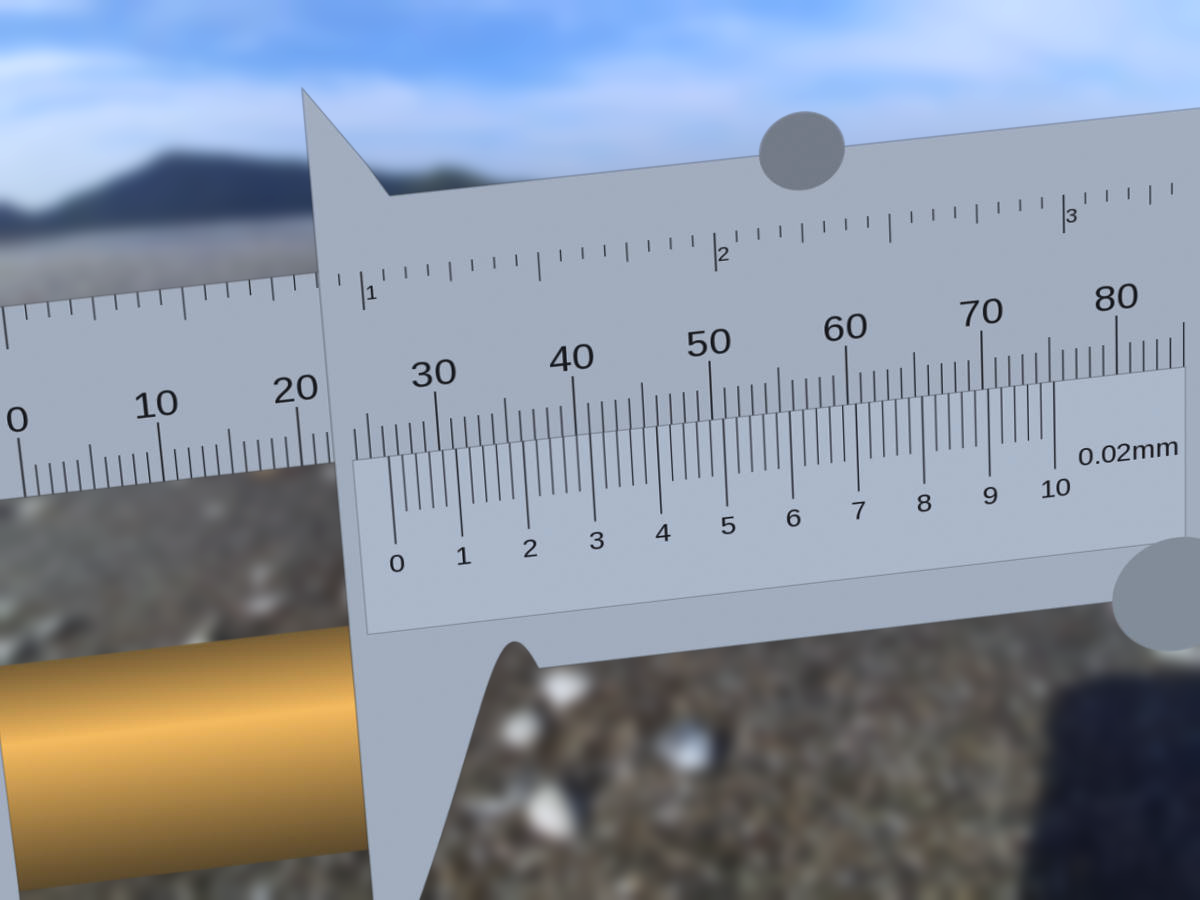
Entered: 26.3 mm
